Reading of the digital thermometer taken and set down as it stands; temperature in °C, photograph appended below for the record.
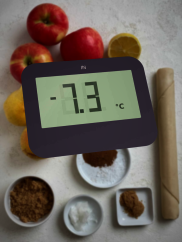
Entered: -7.3 °C
